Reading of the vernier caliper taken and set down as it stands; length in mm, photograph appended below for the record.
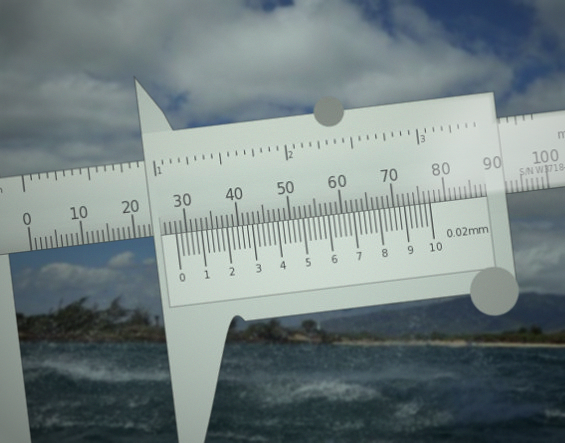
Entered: 28.0 mm
